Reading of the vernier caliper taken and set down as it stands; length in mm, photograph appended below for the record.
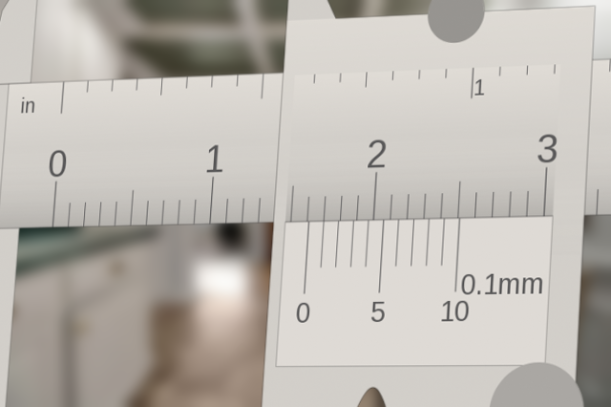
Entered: 16.1 mm
